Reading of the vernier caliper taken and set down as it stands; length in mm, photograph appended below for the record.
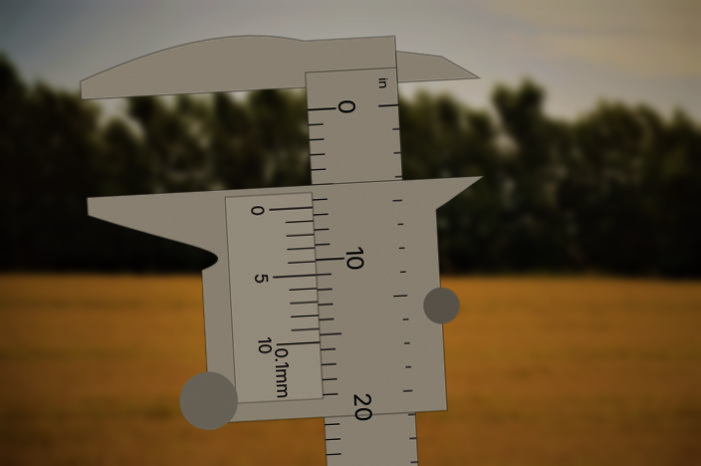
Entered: 6.5 mm
